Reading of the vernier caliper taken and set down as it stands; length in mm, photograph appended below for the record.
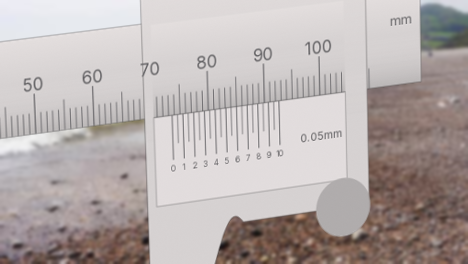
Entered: 73.6 mm
